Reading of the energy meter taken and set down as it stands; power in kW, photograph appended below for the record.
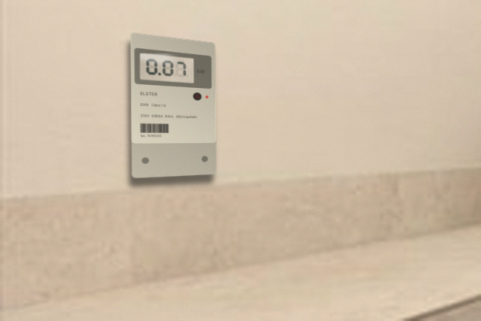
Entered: 0.07 kW
